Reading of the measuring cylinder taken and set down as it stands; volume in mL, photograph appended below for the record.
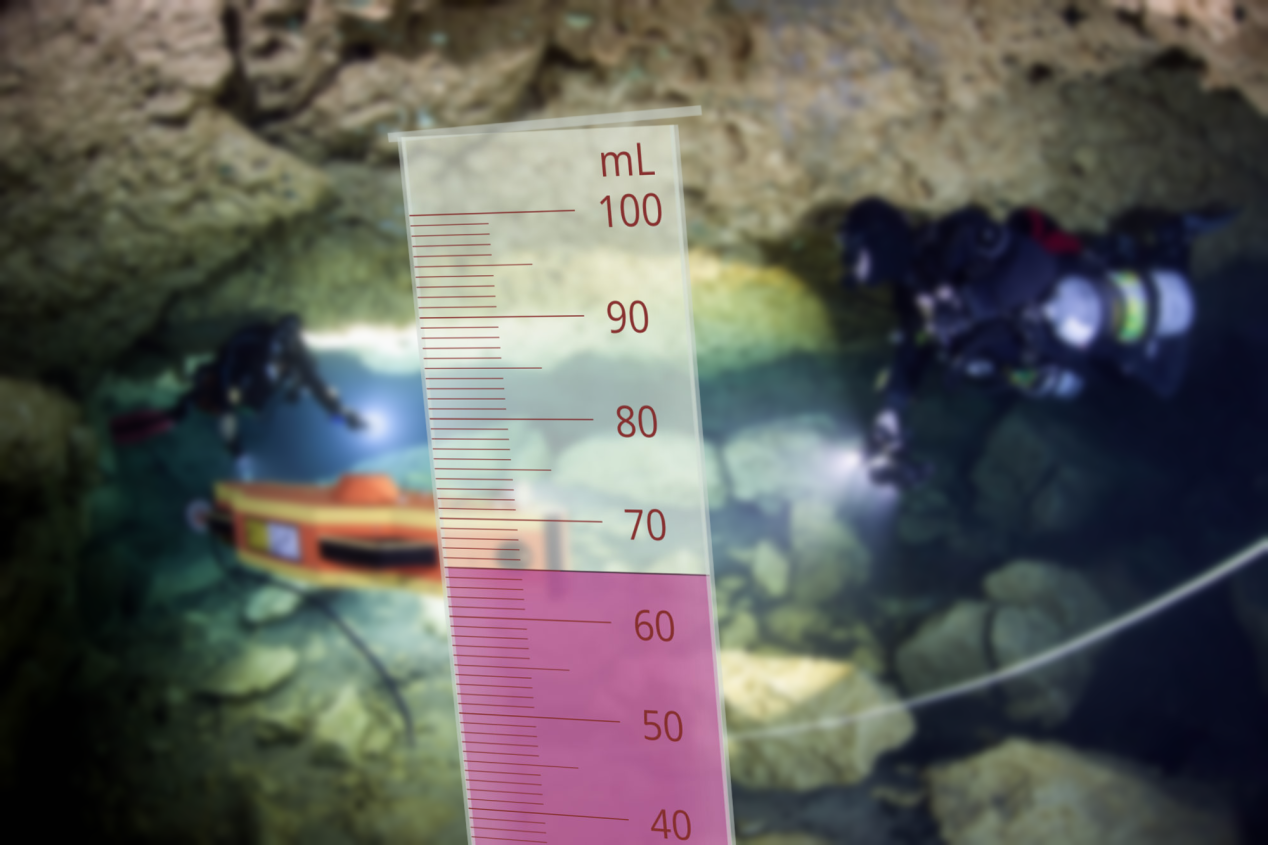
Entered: 65 mL
